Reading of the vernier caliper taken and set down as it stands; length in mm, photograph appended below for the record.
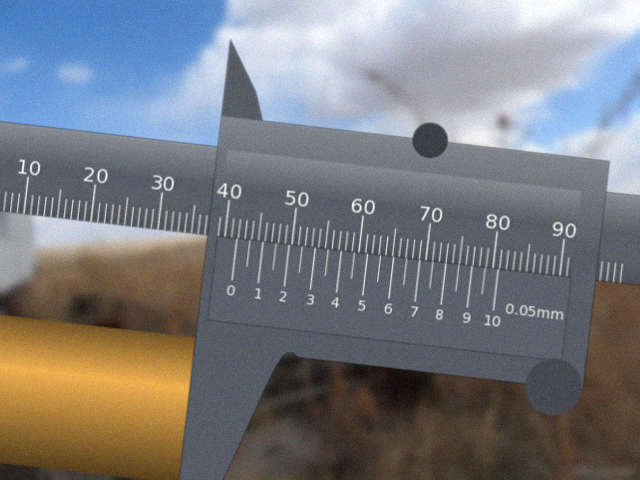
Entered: 41.8 mm
